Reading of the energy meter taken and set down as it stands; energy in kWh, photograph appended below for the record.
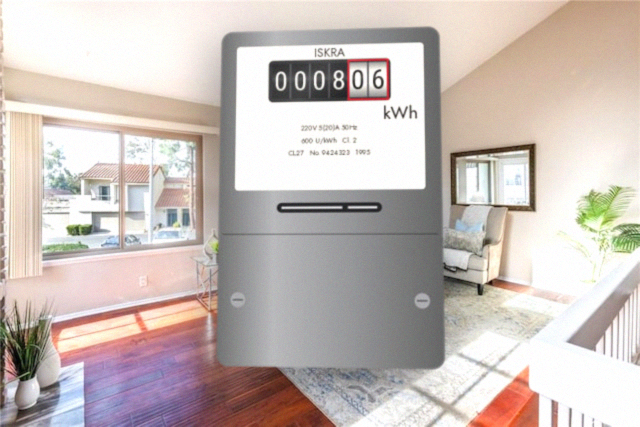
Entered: 8.06 kWh
